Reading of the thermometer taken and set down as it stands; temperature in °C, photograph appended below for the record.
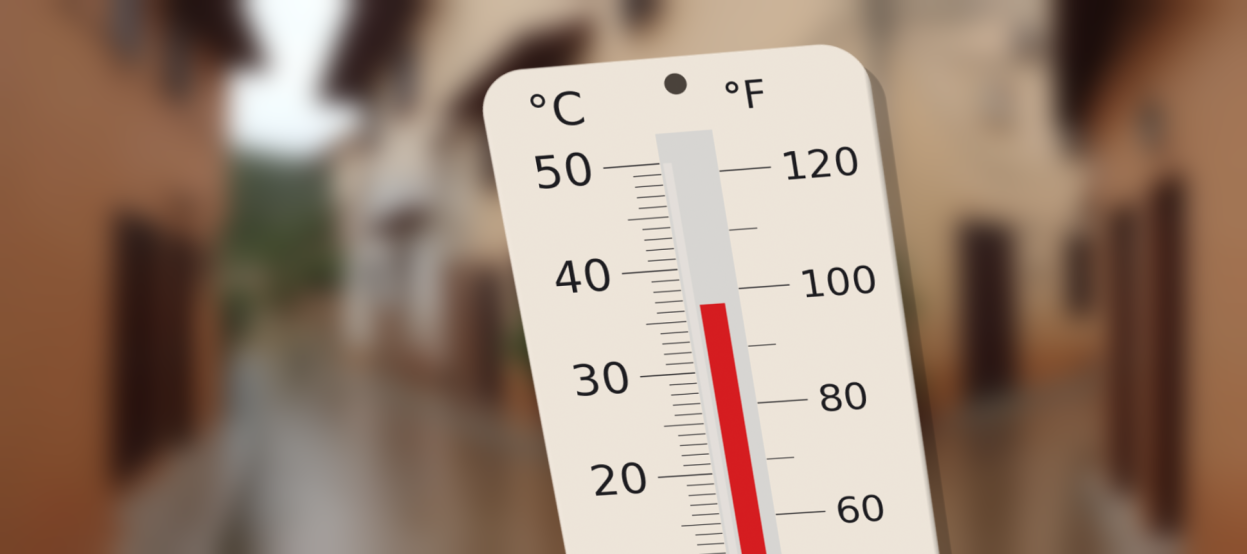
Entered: 36.5 °C
